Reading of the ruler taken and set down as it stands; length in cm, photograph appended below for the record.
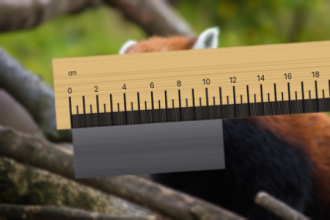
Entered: 11 cm
